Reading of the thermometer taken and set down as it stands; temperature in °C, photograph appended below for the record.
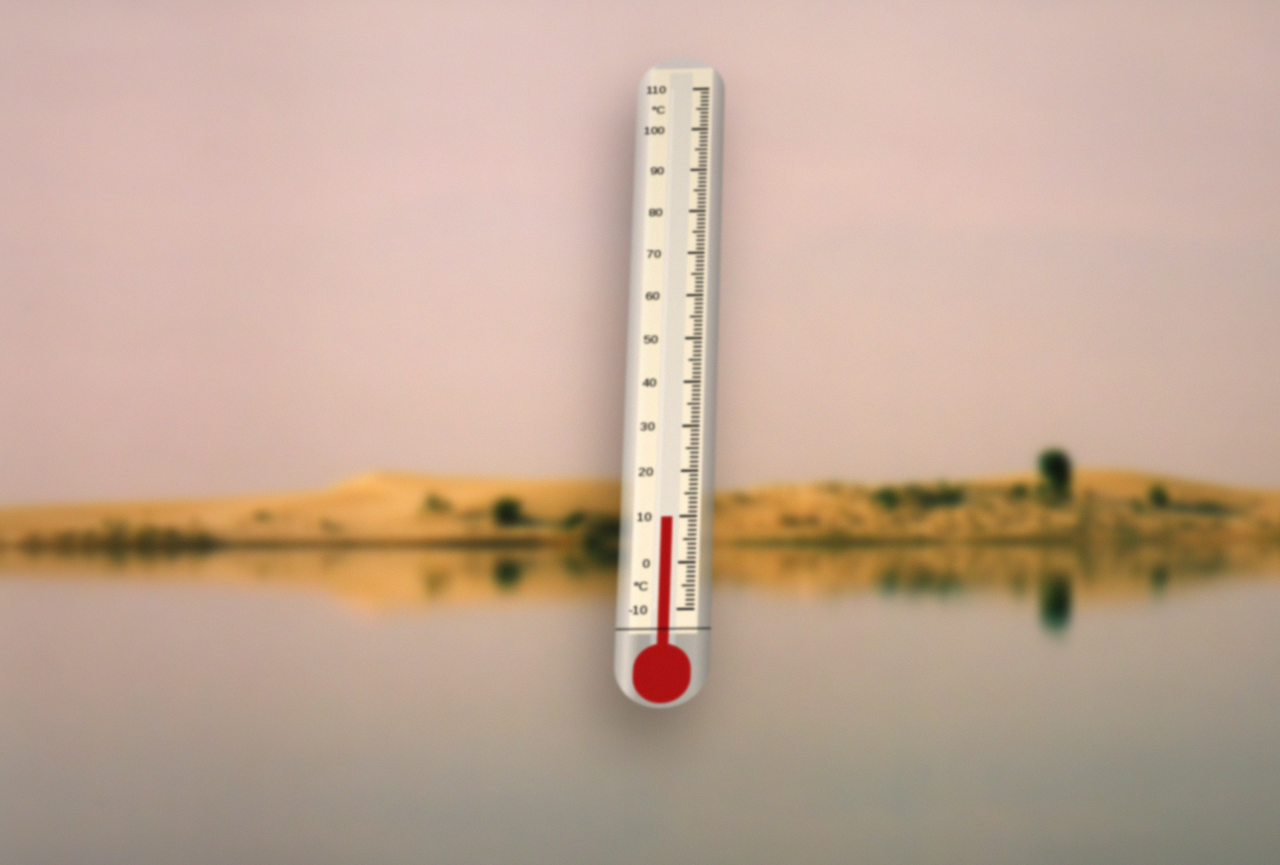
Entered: 10 °C
